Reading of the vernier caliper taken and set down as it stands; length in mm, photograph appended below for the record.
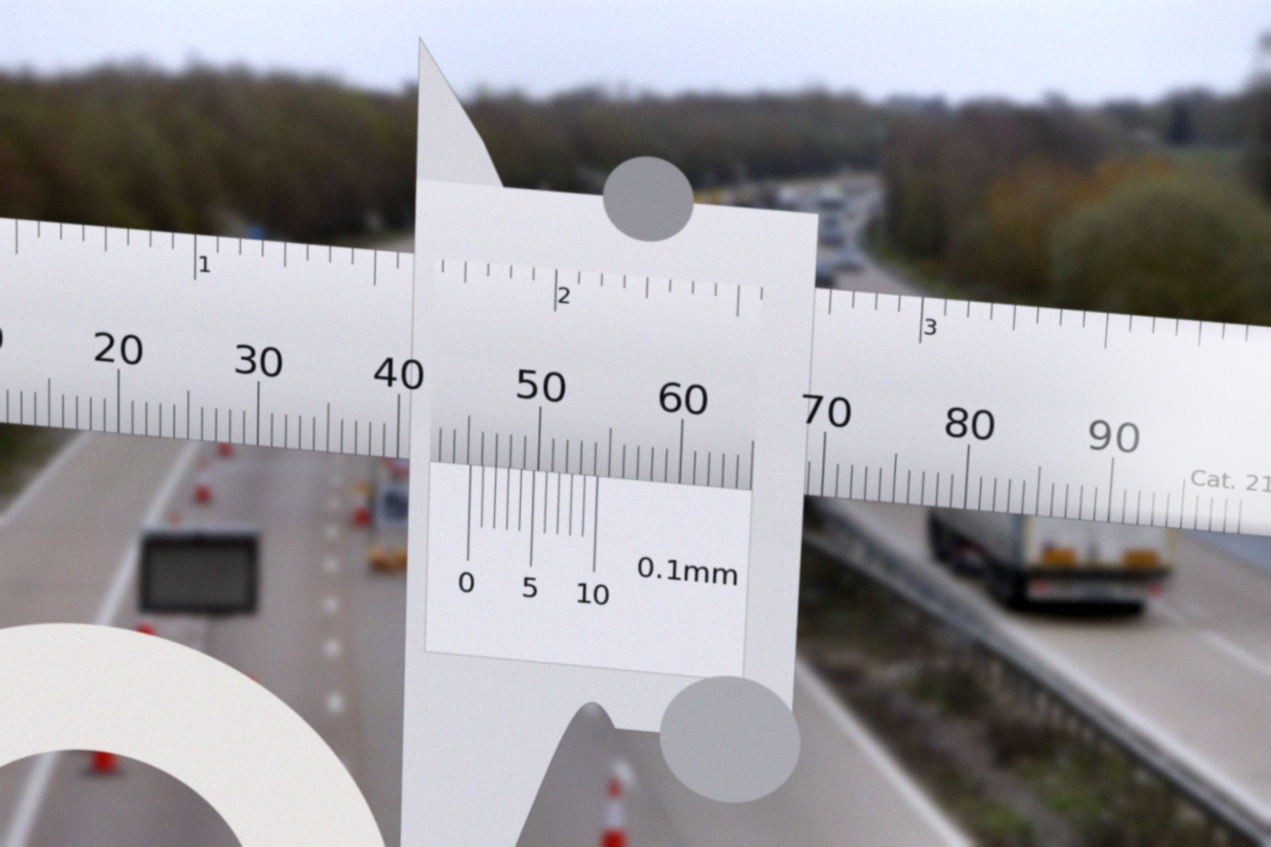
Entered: 45.2 mm
